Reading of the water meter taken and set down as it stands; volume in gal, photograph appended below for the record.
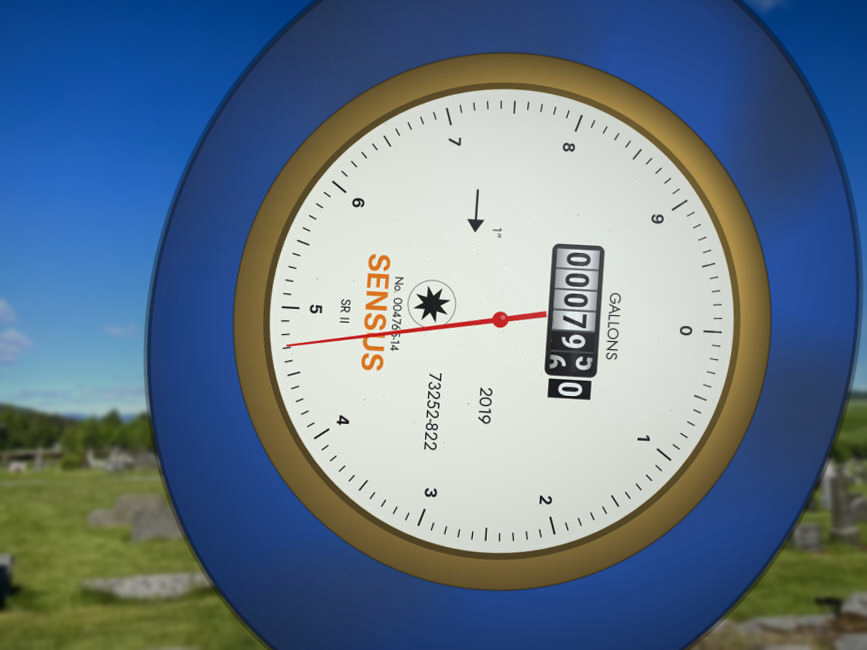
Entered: 7954.7 gal
